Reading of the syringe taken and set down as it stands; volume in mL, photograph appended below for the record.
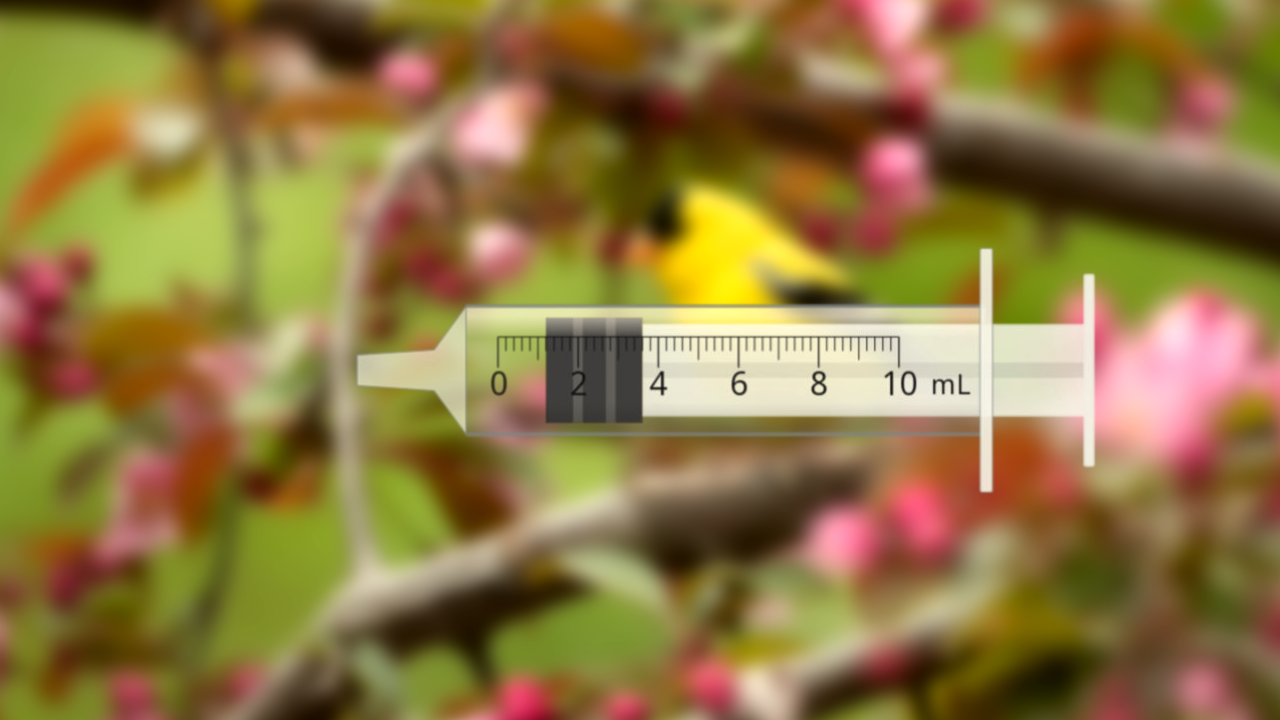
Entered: 1.2 mL
